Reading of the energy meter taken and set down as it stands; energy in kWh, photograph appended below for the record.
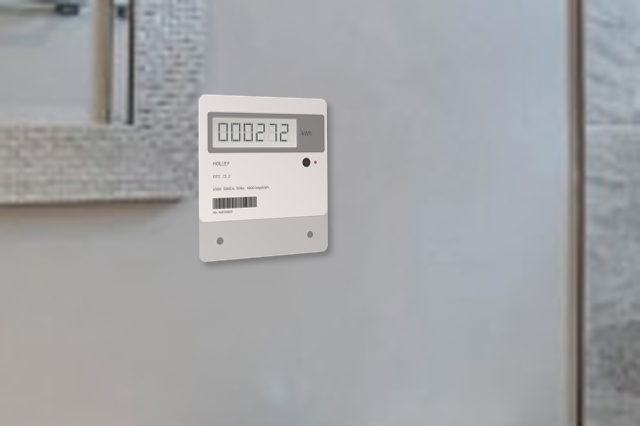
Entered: 272 kWh
